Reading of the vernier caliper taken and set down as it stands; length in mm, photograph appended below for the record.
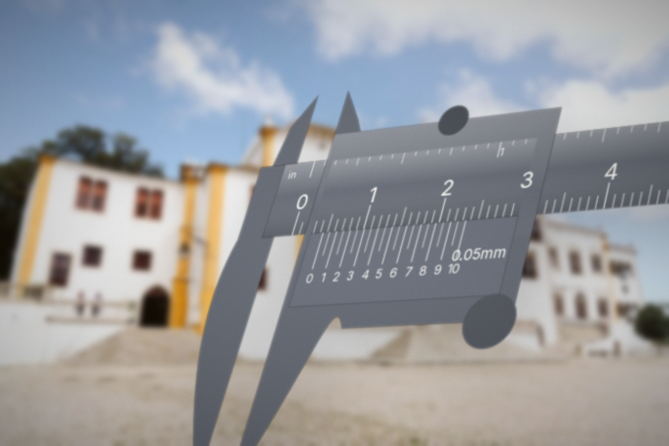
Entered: 4.4 mm
